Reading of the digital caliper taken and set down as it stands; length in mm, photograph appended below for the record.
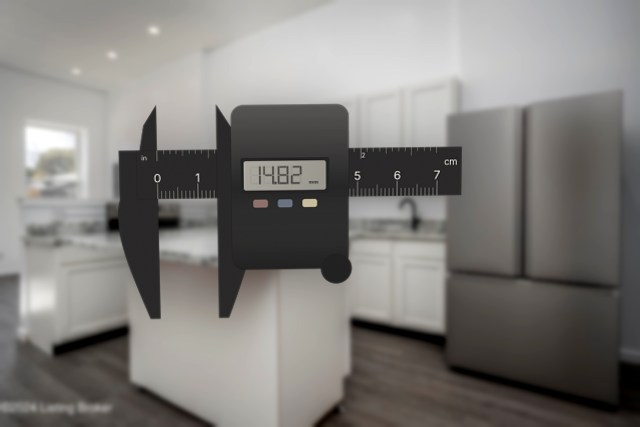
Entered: 14.82 mm
